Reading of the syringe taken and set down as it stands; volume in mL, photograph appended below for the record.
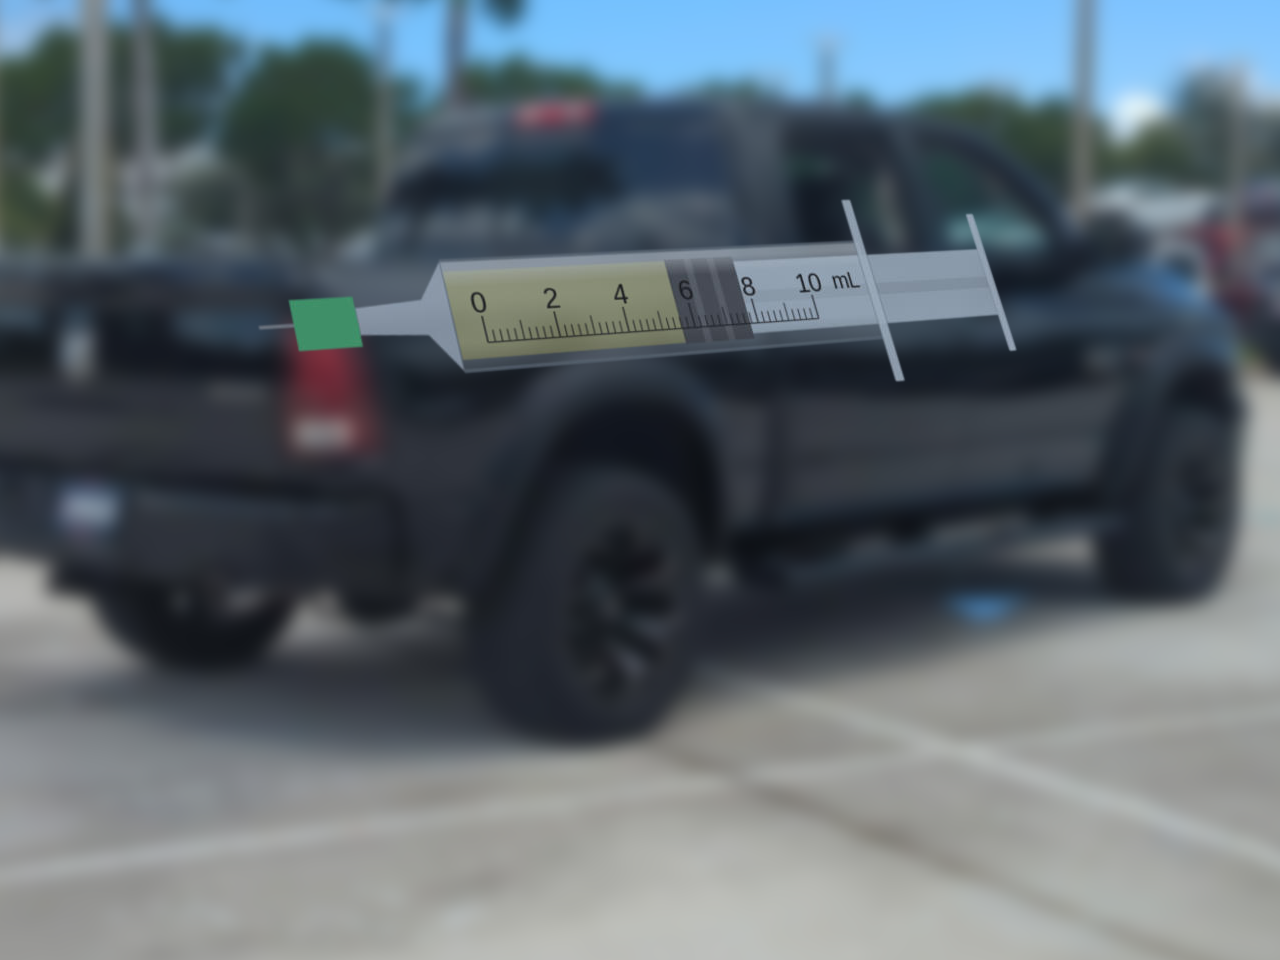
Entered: 5.6 mL
